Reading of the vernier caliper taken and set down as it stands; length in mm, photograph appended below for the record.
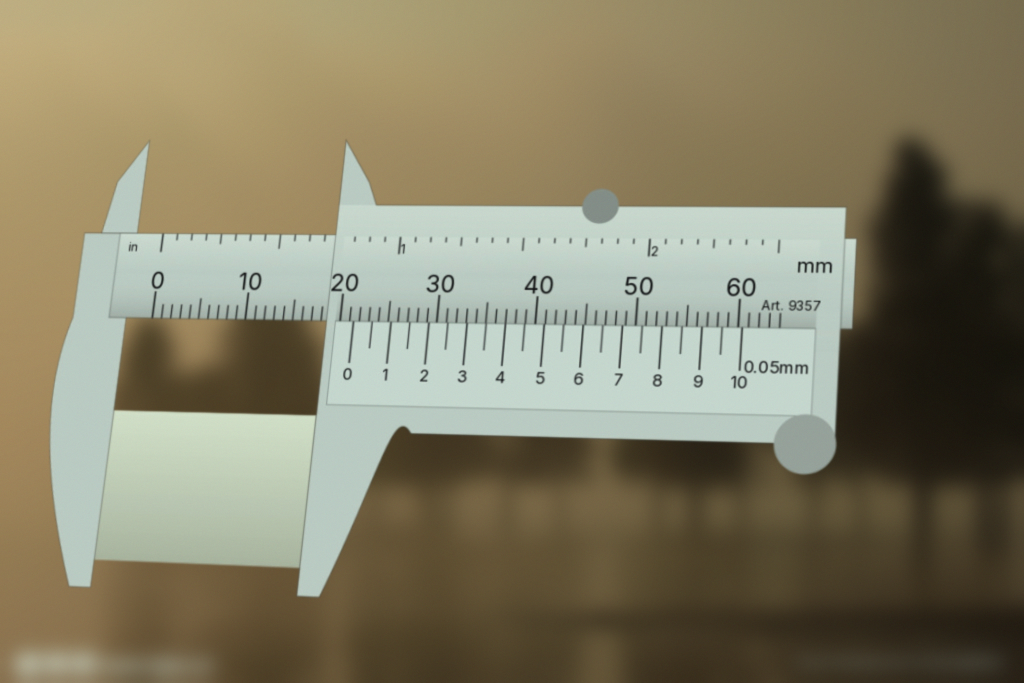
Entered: 21.4 mm
